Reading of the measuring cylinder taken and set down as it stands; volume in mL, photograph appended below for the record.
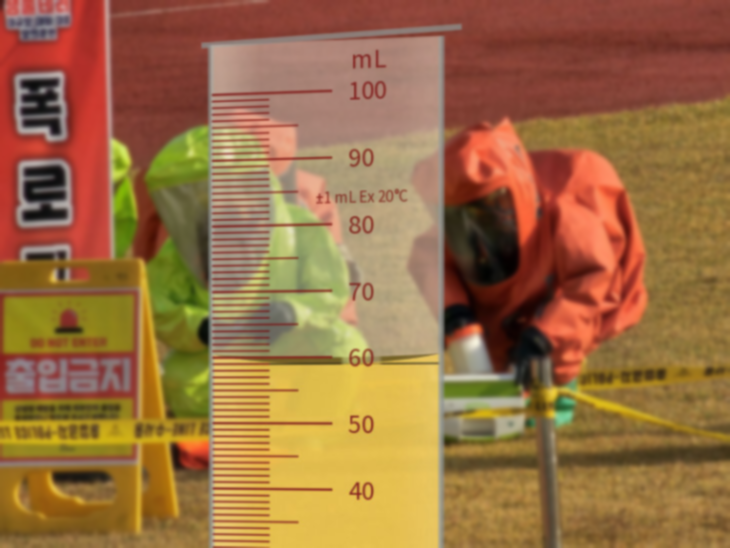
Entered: 59 mL
